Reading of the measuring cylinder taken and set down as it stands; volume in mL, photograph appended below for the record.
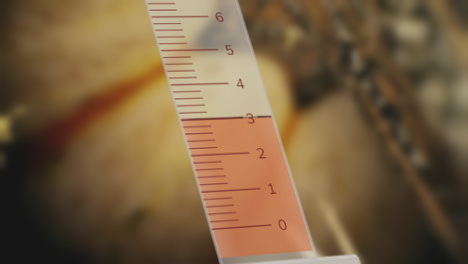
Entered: 3 mL
